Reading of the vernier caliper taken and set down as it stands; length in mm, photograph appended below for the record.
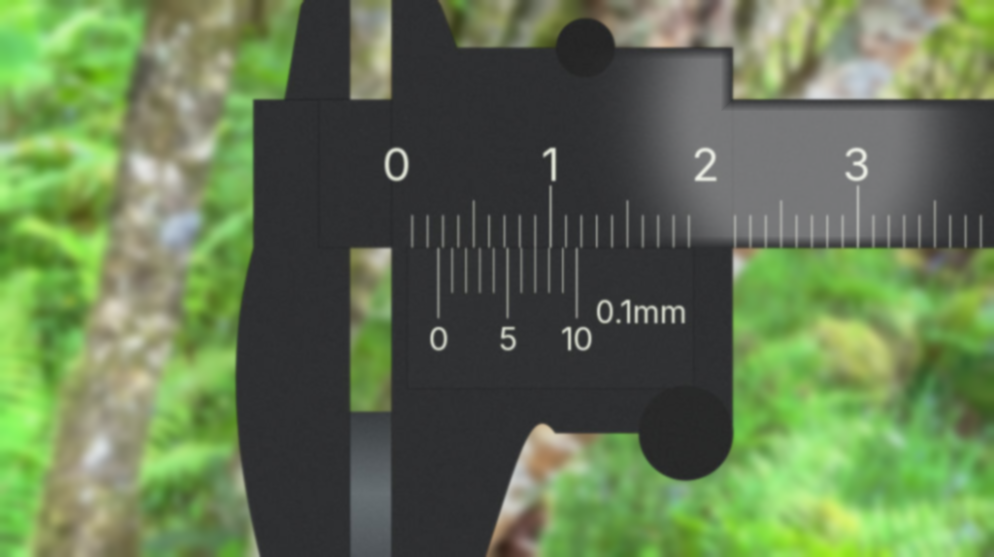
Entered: 2.7 mm
